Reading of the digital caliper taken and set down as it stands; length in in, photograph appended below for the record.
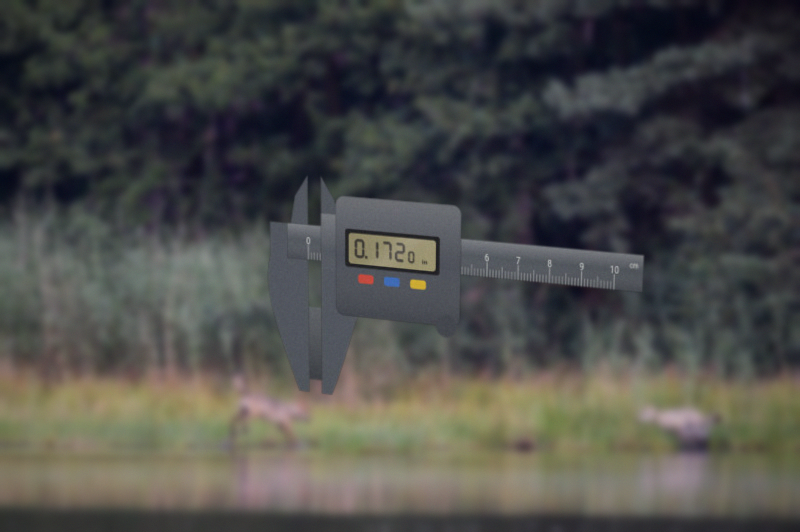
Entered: 0.1720 in
